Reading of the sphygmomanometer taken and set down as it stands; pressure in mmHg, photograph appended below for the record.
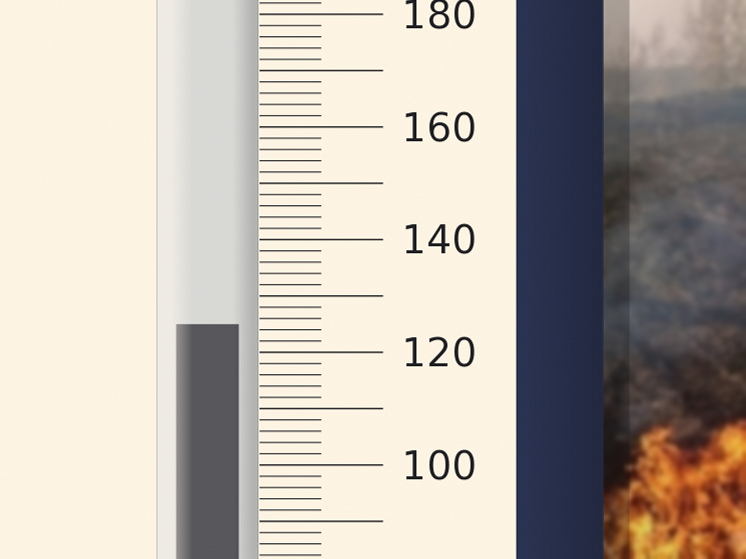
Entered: 125 mmHg
